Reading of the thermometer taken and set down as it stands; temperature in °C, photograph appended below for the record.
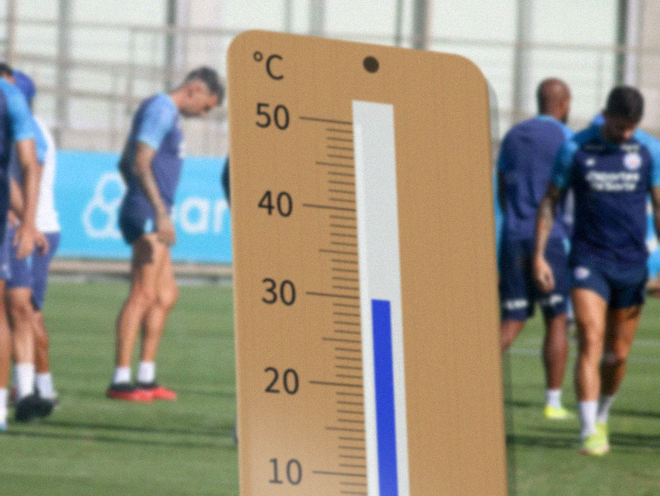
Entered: 30 °C
